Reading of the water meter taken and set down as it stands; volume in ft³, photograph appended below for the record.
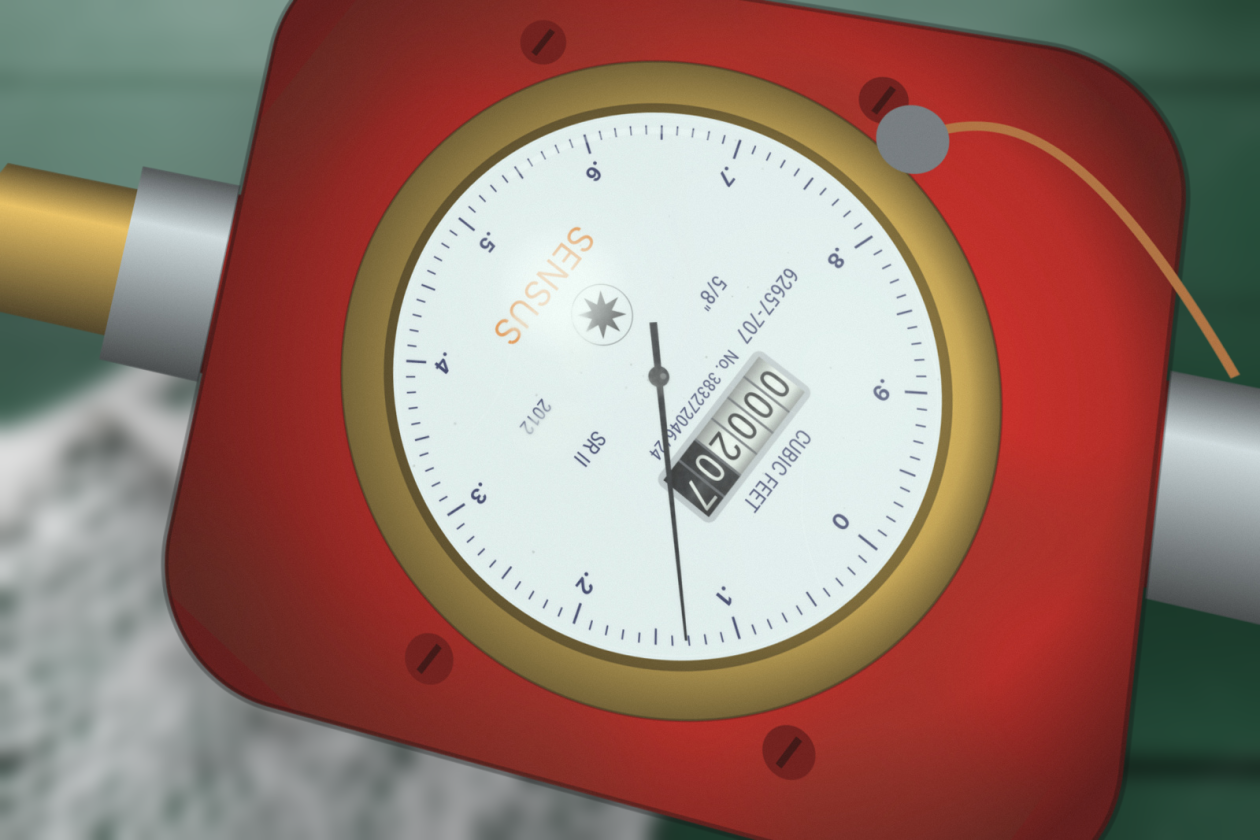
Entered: 207.13 ft³
